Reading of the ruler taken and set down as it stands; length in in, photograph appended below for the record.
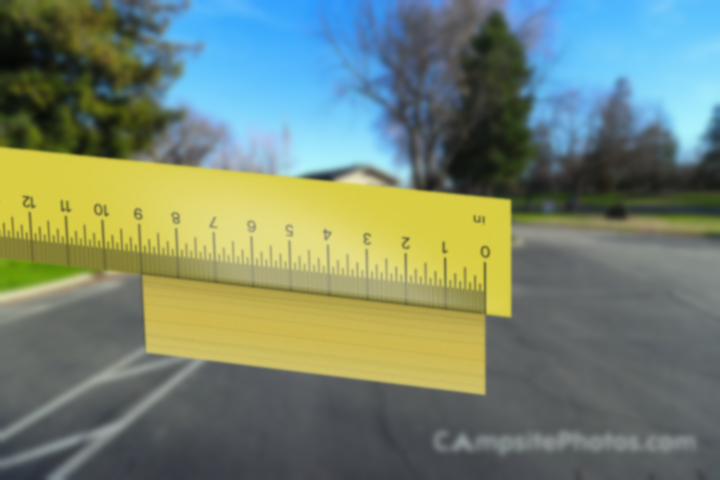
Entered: 9 in
